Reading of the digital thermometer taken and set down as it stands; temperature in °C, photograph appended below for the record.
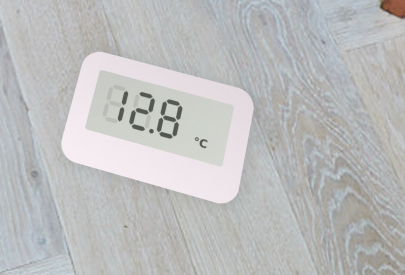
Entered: 12.8 °C
